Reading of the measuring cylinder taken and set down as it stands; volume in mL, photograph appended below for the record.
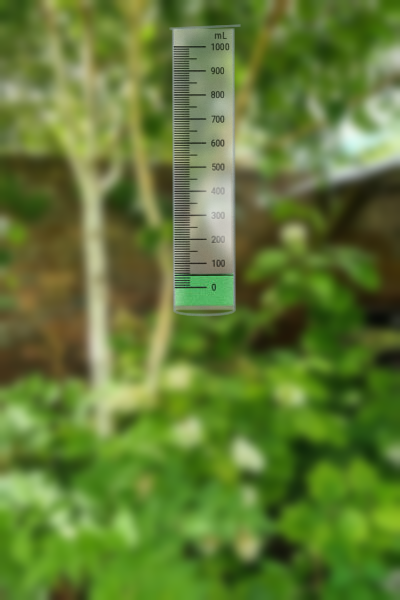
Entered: 50 mL
